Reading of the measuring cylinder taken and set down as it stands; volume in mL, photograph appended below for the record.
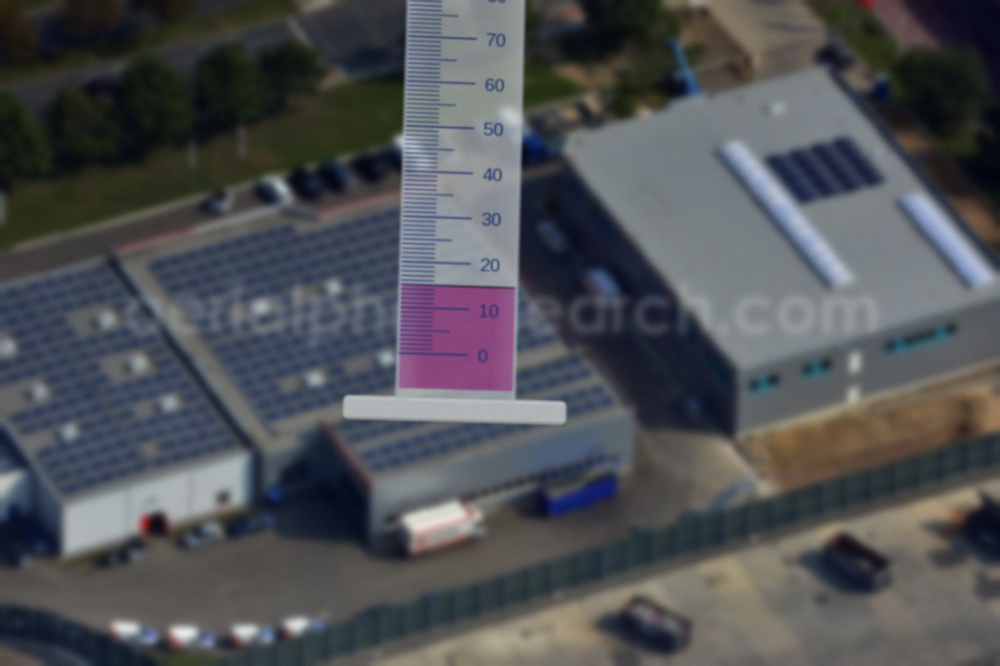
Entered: 15 mL
